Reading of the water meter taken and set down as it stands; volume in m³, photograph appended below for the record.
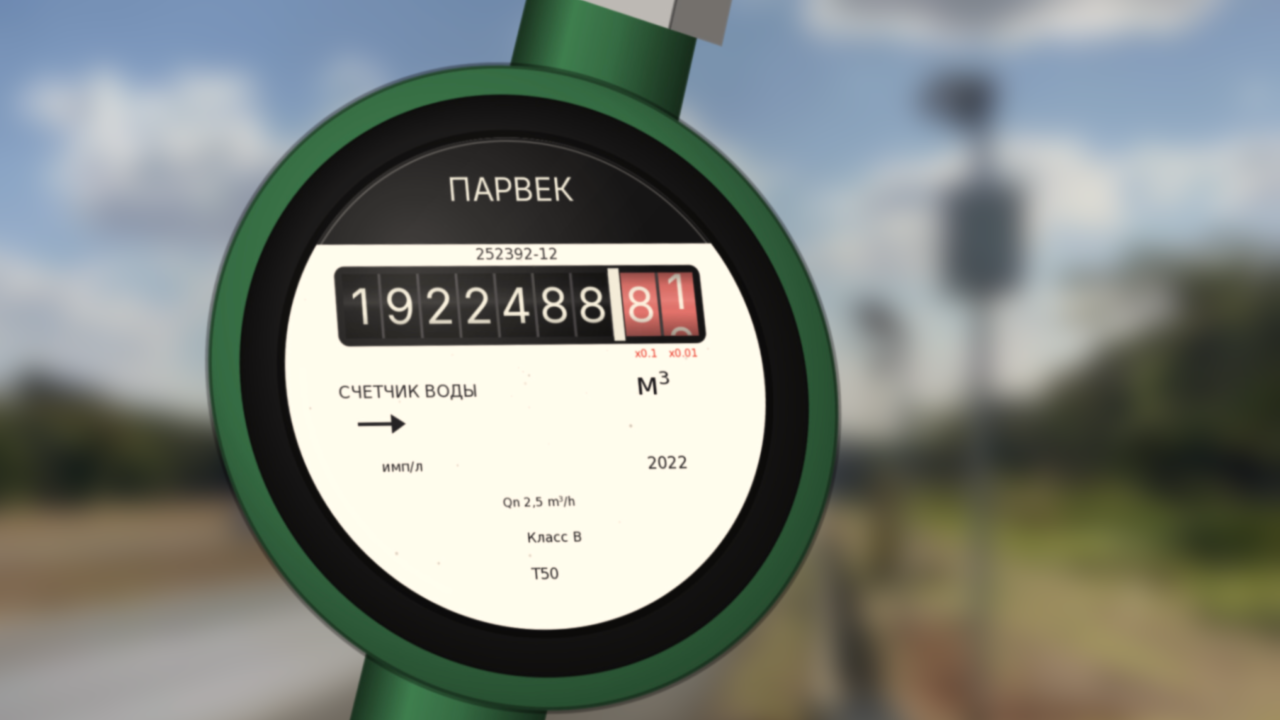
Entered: 1922488.81 m³
